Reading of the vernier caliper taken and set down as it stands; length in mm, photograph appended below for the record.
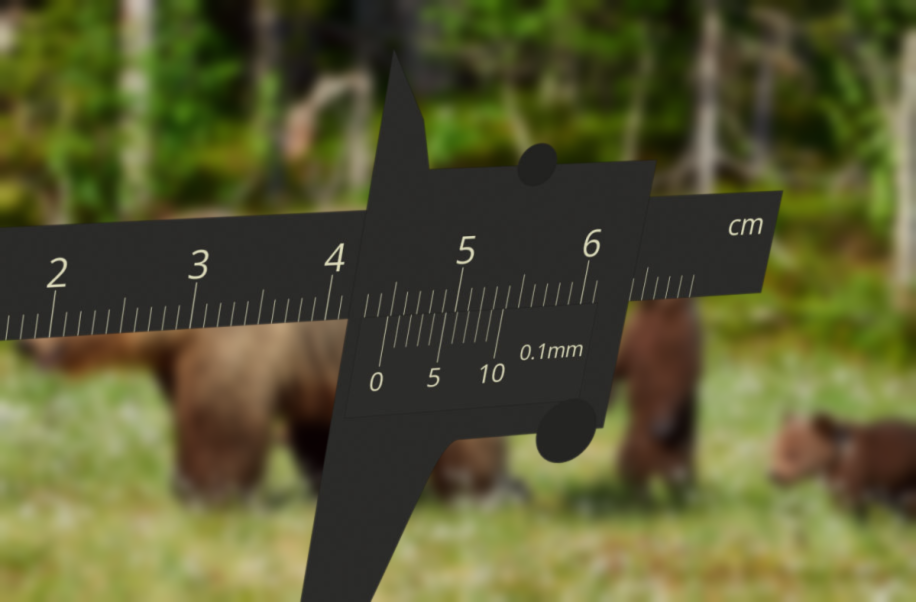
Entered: 44.8 mm
